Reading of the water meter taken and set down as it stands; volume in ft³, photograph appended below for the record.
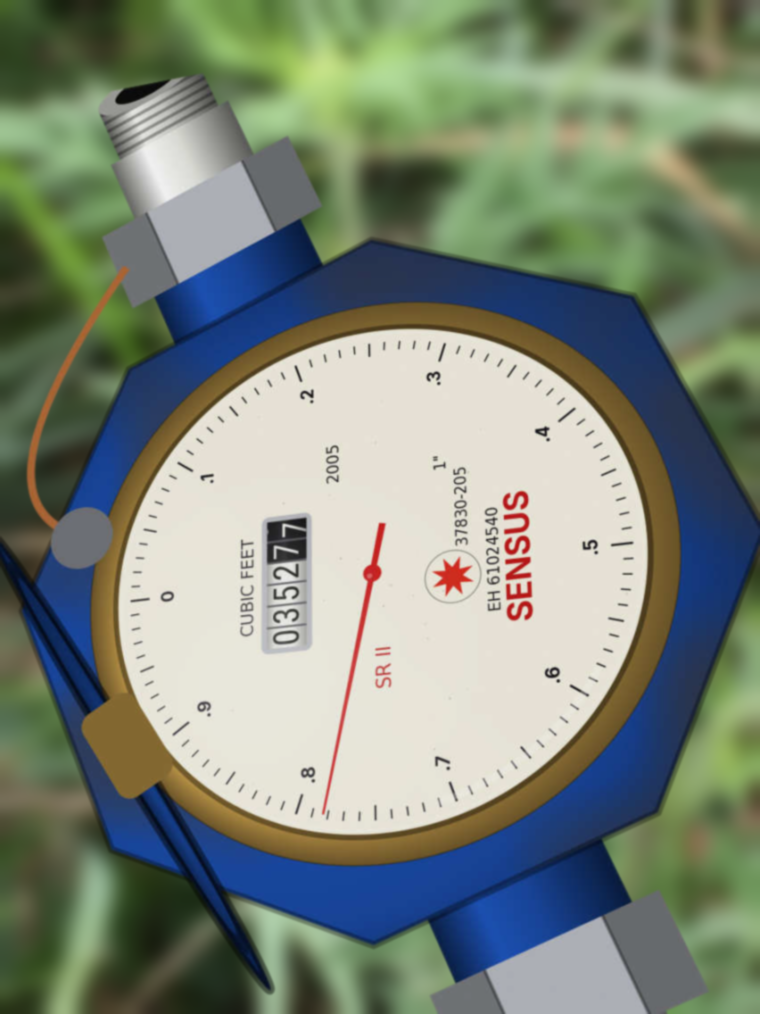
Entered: 35276.78 ft³
